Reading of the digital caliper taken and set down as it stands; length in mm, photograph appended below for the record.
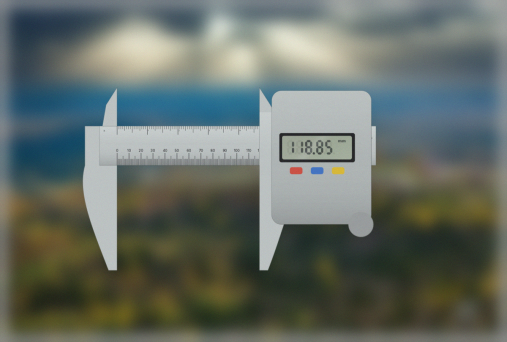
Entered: 118.85 mm
